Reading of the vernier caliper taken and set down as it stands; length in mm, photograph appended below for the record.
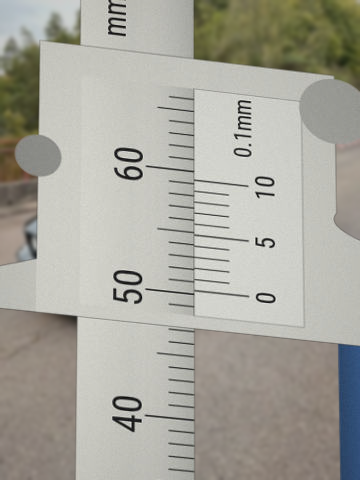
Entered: 50.3 mm
